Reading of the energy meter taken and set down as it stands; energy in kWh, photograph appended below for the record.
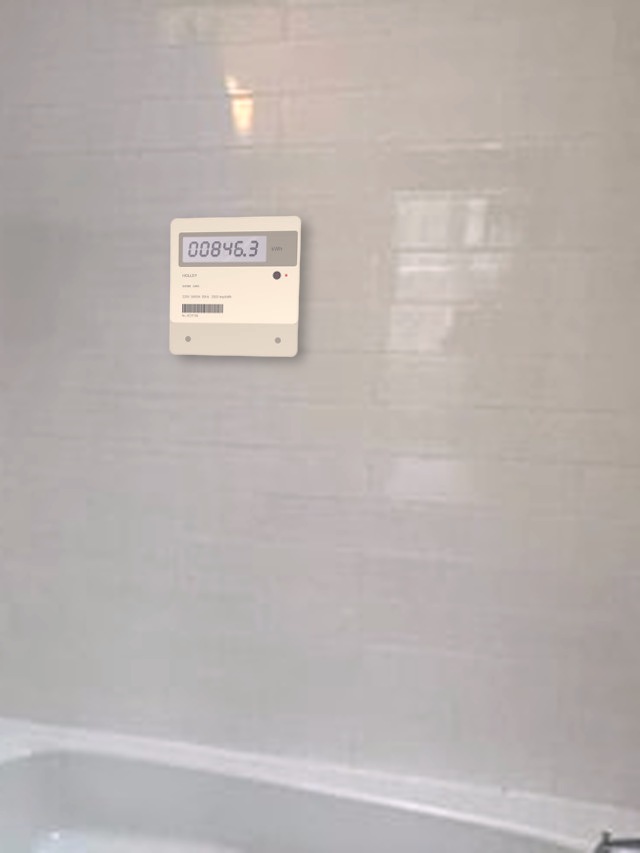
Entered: 846.3 kWh
